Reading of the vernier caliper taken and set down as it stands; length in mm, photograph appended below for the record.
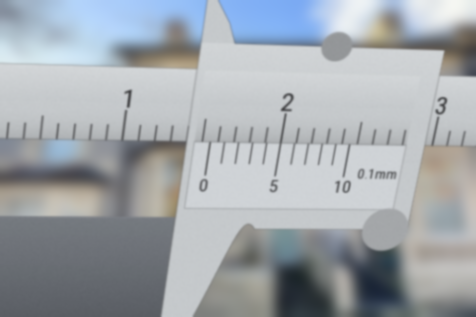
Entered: 15.5 mm
